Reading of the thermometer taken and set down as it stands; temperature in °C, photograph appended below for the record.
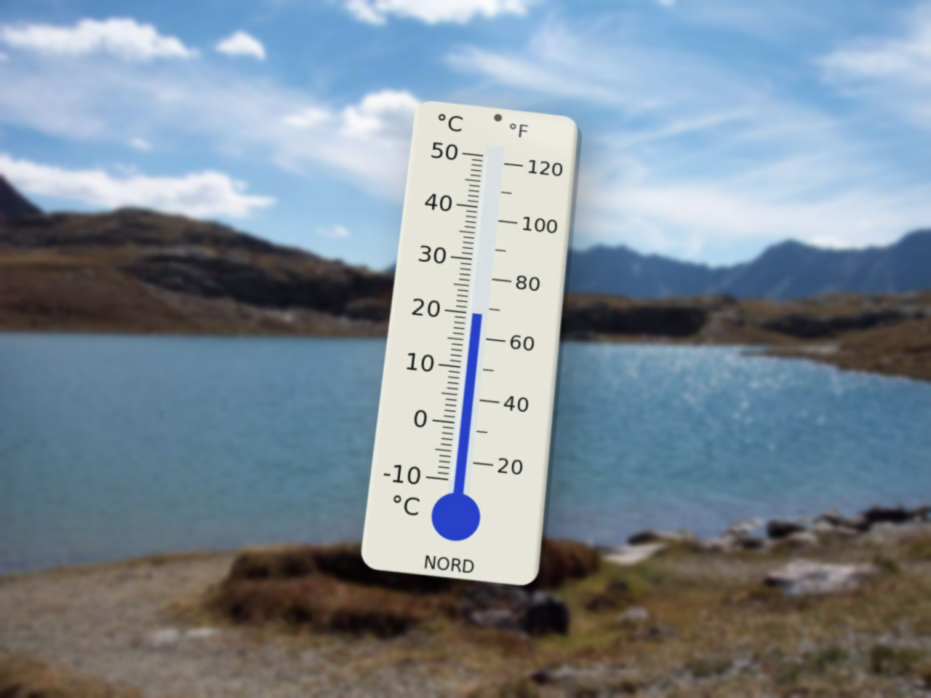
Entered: 20 °C
